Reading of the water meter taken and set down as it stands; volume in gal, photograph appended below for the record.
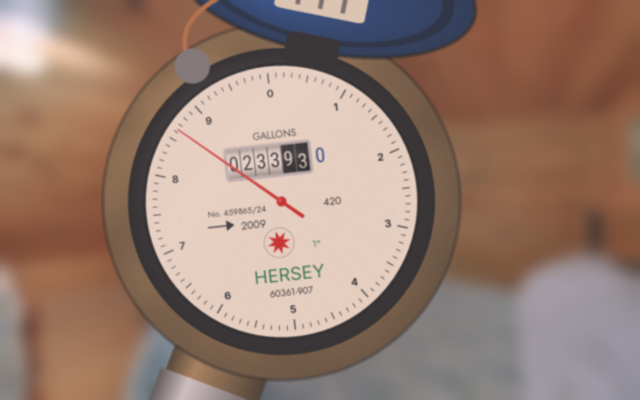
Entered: 233928.6 gal
